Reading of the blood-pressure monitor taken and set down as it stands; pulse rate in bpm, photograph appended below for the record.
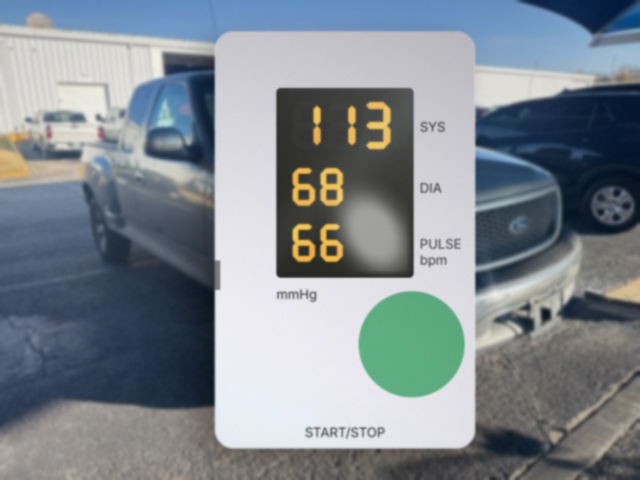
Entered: 66 bpm
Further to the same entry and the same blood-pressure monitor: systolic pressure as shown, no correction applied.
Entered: 113 mmHg
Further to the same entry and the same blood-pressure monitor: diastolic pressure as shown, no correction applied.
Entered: 68 mmHg
